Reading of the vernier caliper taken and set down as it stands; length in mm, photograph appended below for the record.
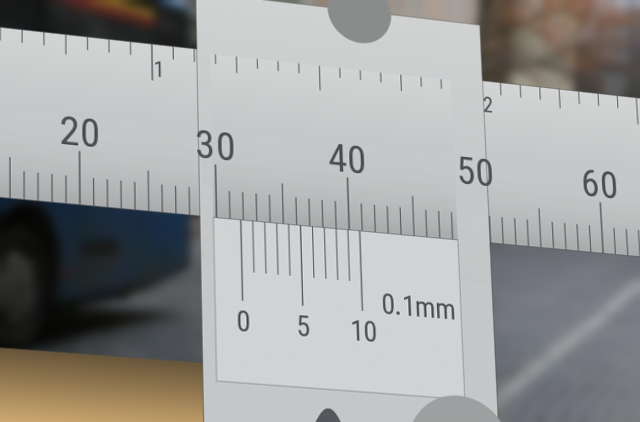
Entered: 31.8 mm
